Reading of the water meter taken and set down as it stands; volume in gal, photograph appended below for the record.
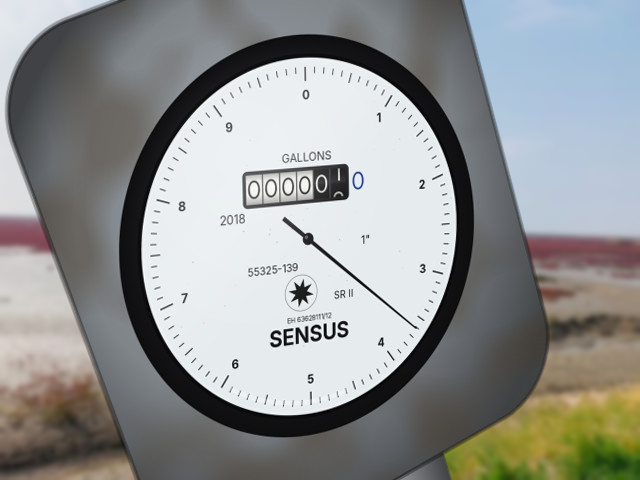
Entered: 13.6 gal
